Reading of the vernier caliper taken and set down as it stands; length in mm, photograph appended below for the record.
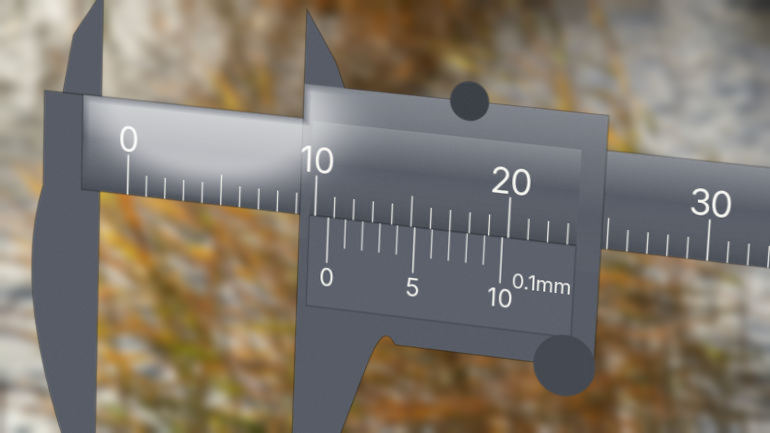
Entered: 10.7 mm
